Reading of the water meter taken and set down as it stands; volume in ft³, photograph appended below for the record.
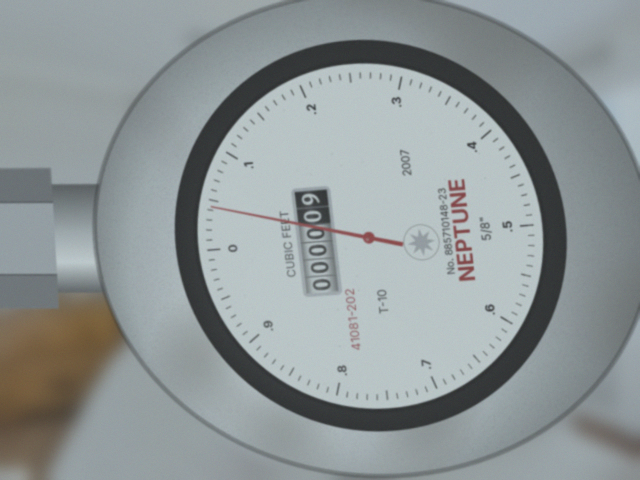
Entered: 9.04 ft³
